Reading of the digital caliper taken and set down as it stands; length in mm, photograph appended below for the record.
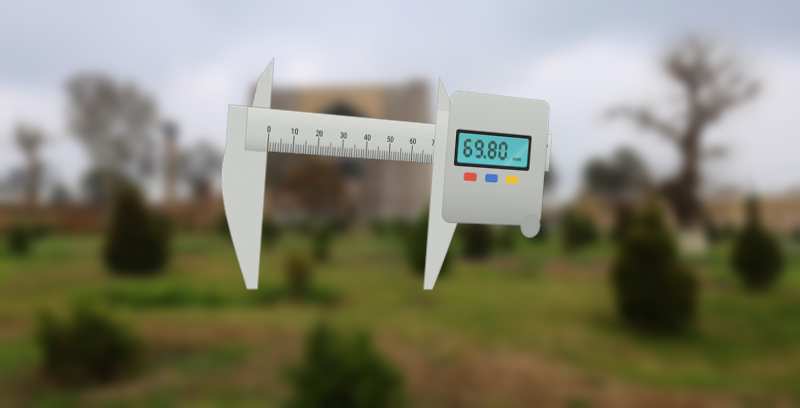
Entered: 69.80 mm
